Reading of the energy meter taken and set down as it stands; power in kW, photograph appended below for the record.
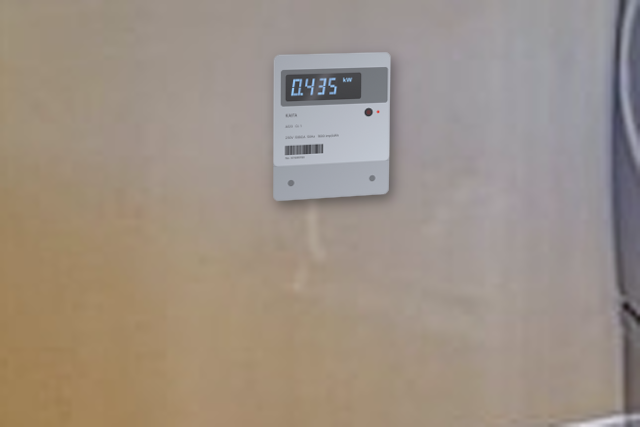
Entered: 0.435 kW
